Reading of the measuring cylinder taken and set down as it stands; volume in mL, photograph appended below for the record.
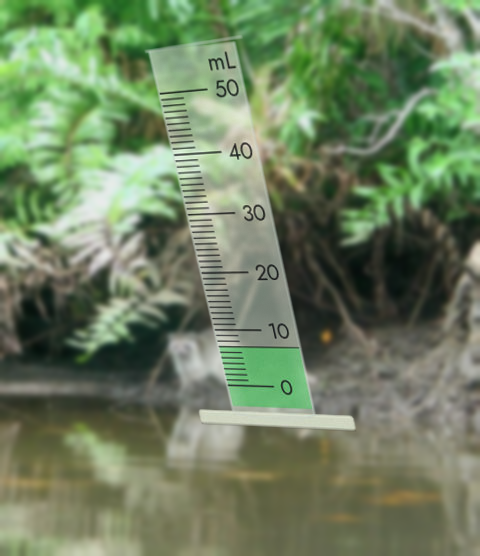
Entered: 7 mL
